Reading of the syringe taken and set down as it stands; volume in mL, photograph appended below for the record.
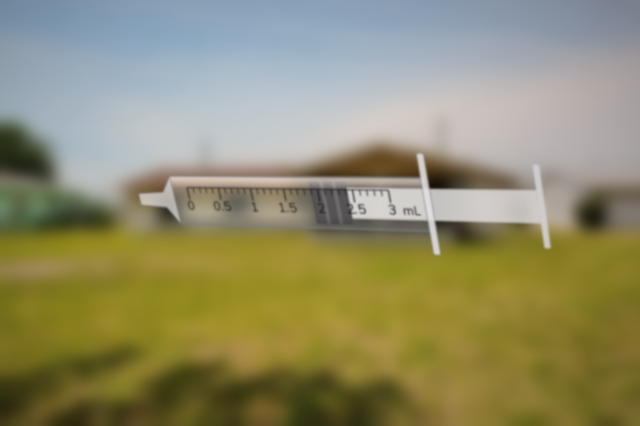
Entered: 1.9 mL
